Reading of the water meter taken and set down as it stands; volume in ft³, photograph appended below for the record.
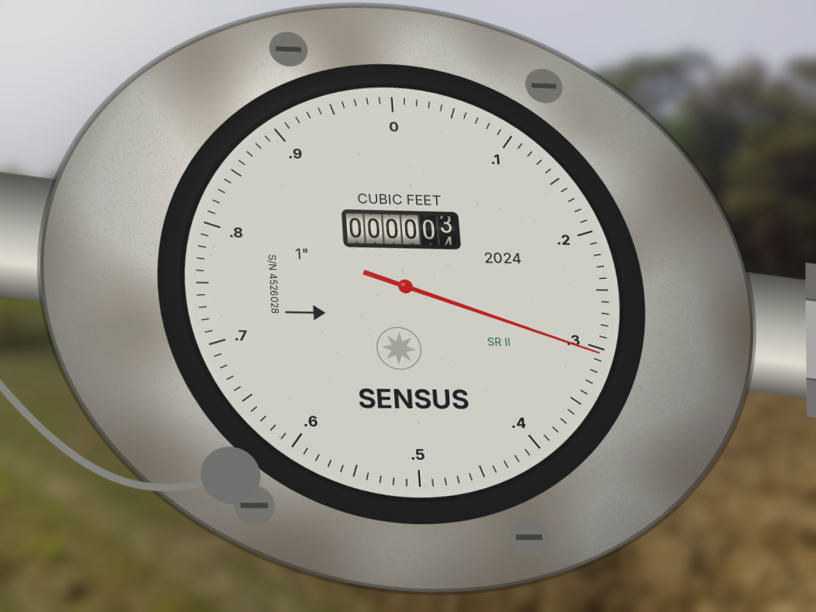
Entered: 3.30 ft³
